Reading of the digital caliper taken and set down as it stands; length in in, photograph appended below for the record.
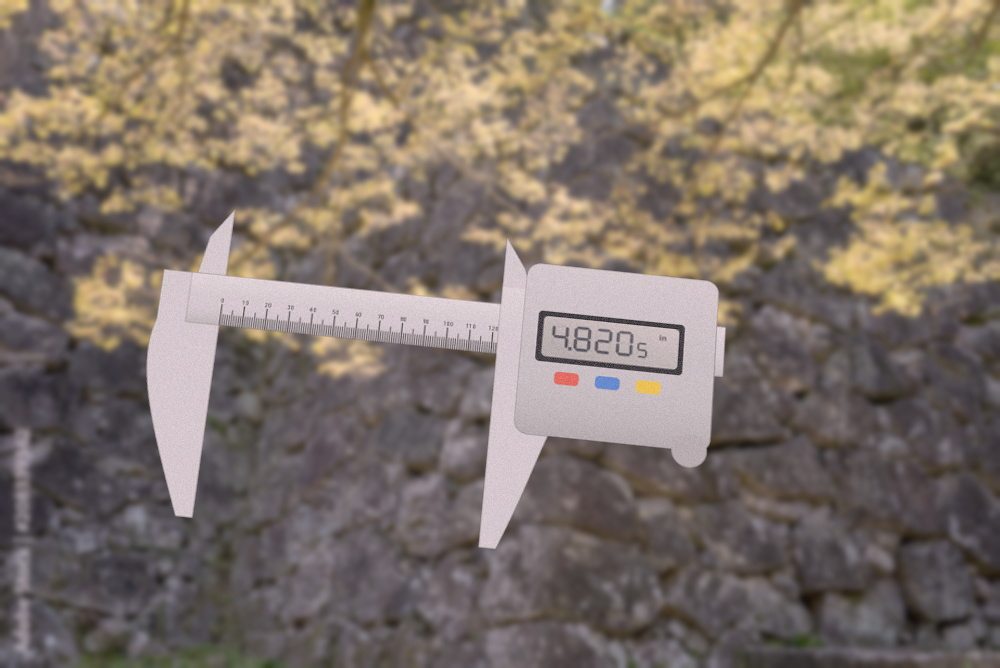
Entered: 4.8205 in
